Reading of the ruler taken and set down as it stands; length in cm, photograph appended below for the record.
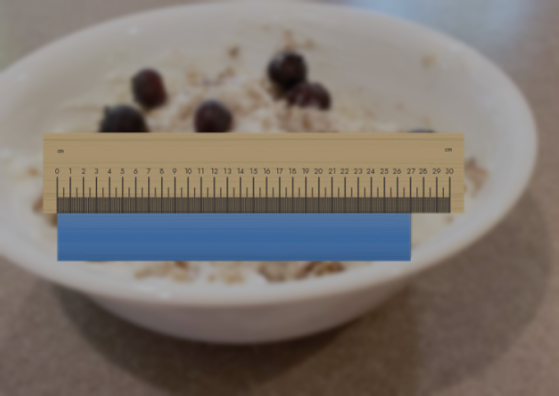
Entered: 27 cm
